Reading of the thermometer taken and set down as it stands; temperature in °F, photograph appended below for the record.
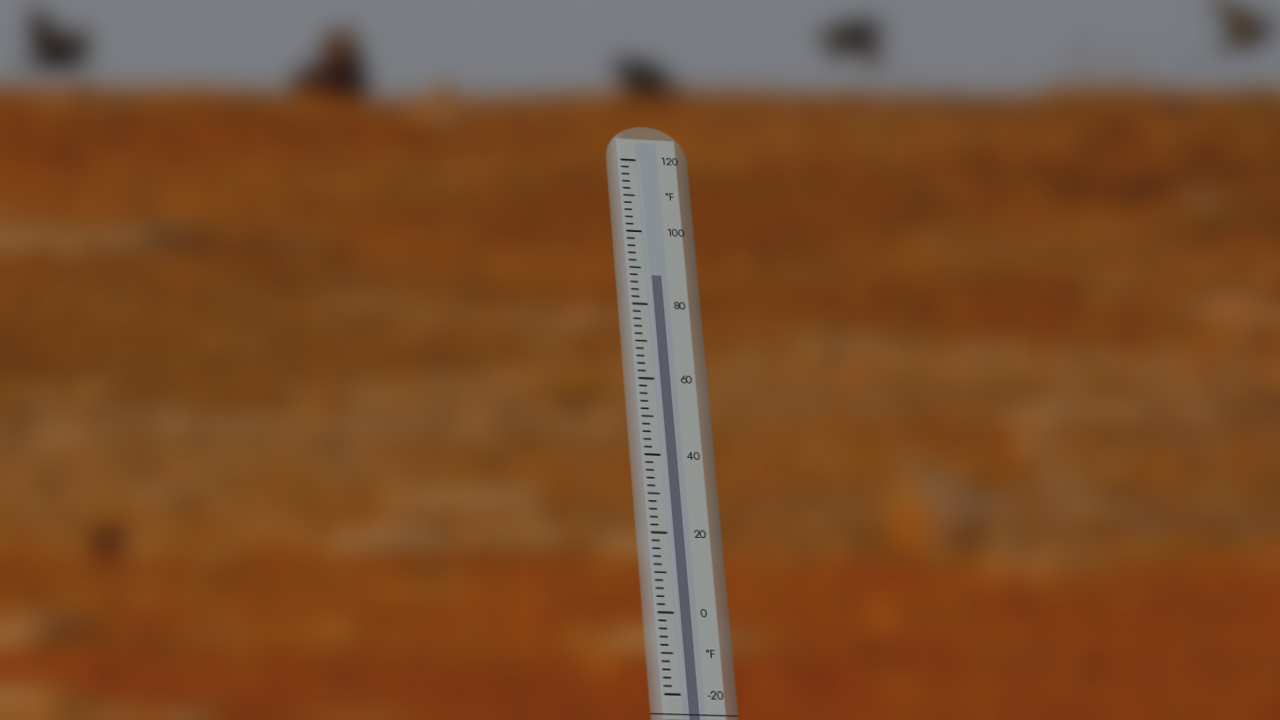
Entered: 88 °F
